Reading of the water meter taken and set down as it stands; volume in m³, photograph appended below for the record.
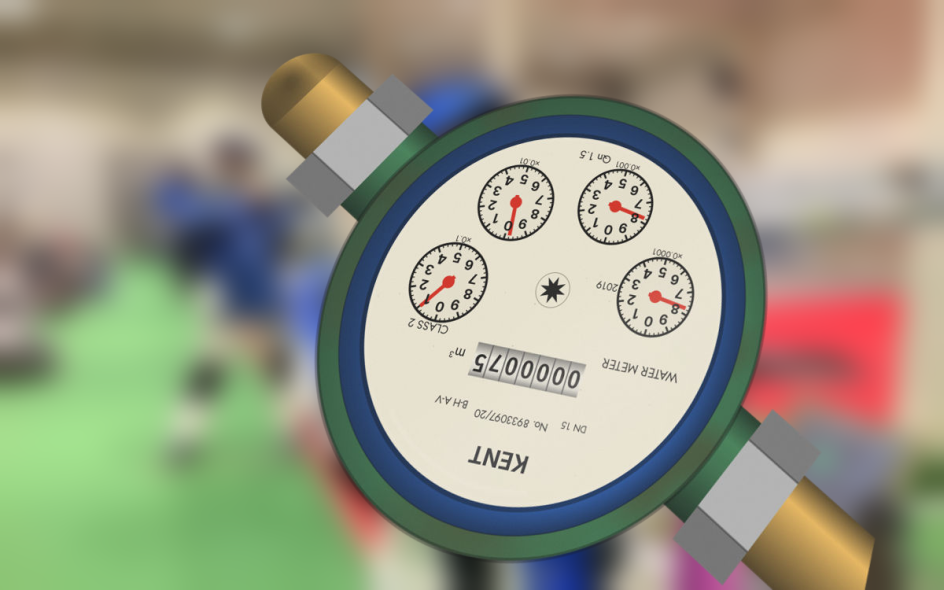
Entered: 75.0977 m³
